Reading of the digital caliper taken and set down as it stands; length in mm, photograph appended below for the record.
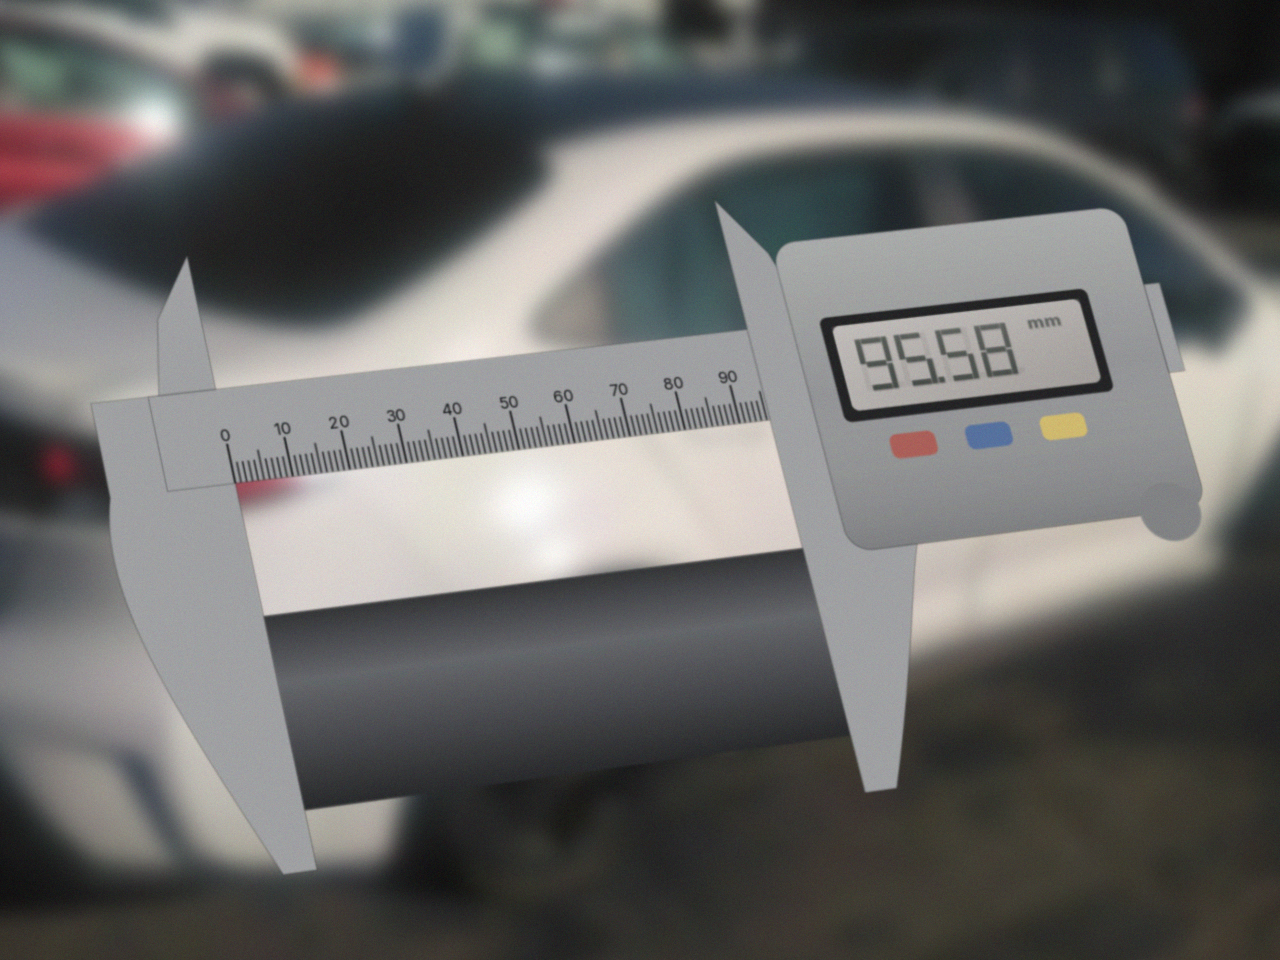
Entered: 95.58 mm
